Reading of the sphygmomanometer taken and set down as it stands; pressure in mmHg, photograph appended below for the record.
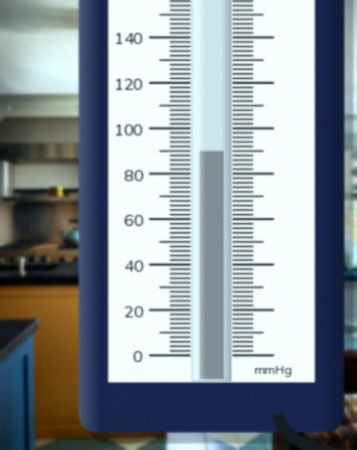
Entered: 90 mmHg
